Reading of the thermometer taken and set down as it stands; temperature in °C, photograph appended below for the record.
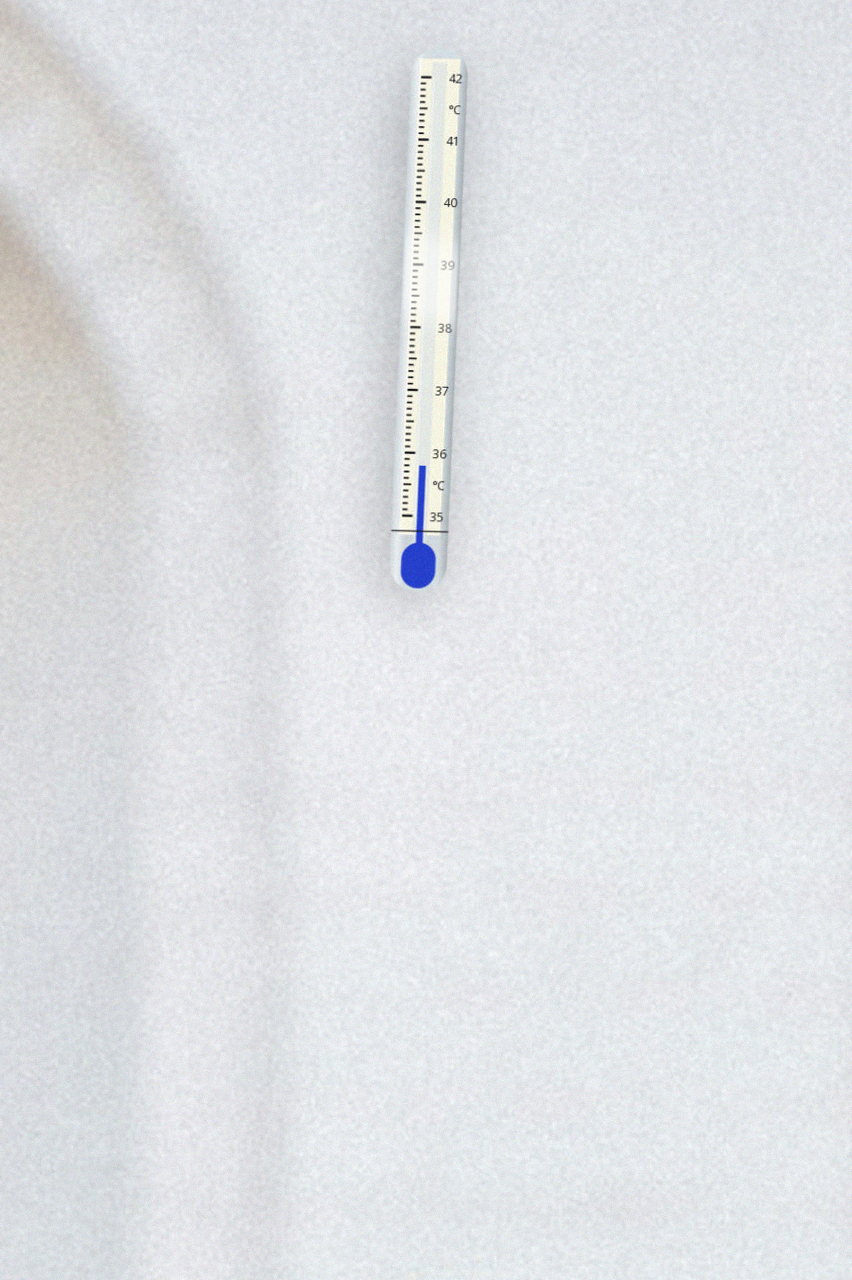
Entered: 35.8 °C
